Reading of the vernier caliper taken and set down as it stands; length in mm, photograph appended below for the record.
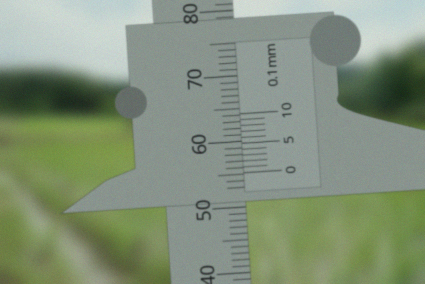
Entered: 55.2 mm
